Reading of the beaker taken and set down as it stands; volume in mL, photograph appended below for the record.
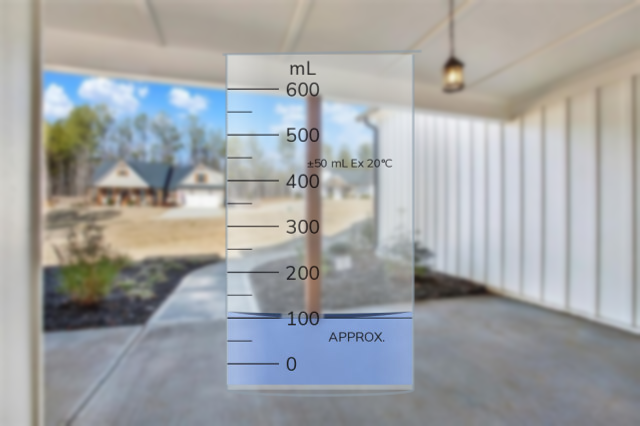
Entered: 100 mL
